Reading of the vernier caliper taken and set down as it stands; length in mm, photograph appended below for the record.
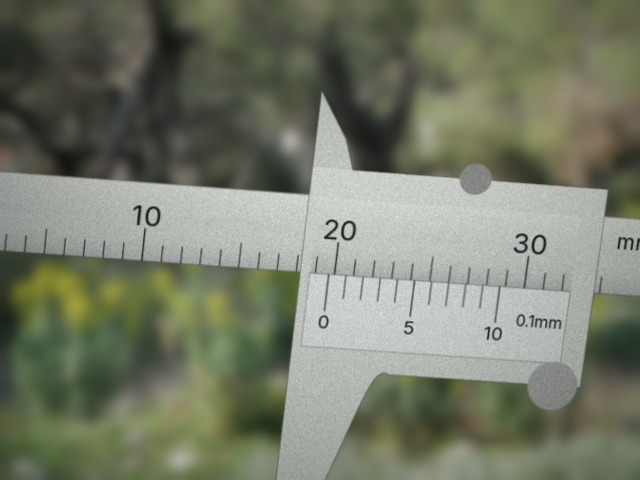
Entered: 19.7 mm
